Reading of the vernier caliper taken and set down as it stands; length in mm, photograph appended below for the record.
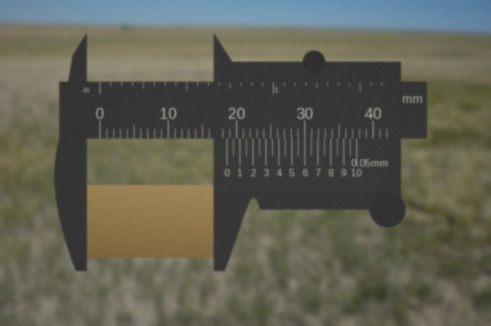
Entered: 18.6 mm
